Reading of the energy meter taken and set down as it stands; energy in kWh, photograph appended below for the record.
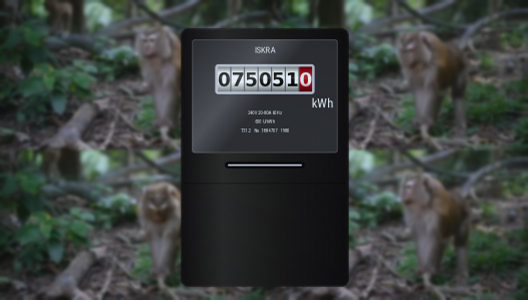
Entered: 75051.0 kWh
